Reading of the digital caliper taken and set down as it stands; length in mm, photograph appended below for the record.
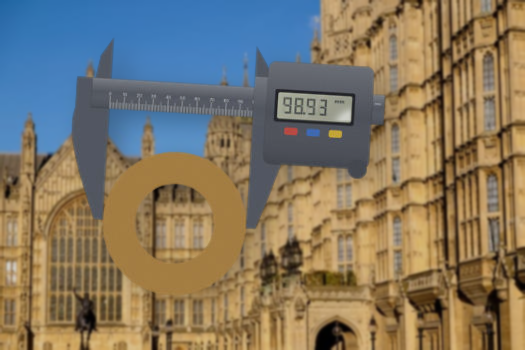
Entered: 98.93 mm
